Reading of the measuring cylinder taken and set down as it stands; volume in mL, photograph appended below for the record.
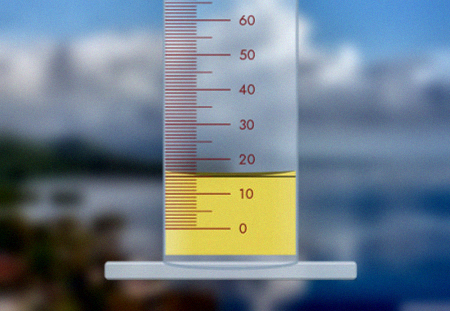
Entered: 15 mL
